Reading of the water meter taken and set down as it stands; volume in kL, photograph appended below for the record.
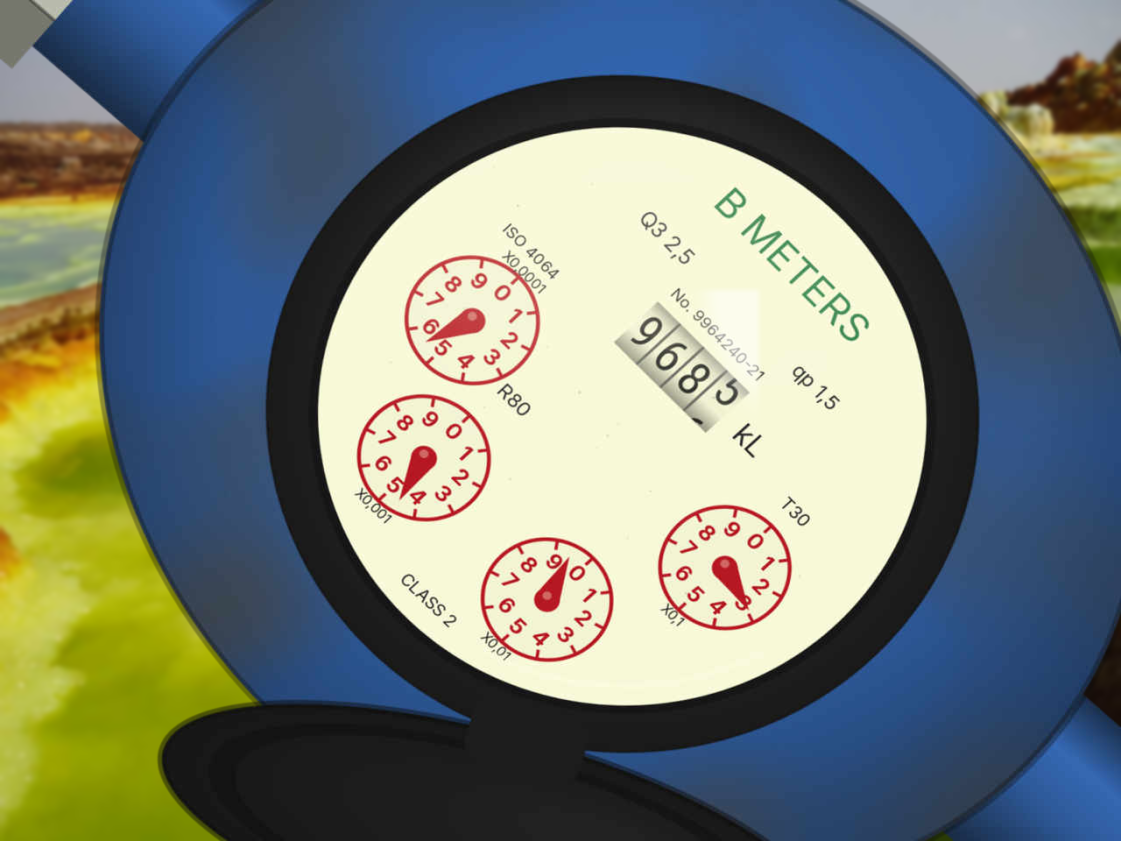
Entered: 9685.2945 kL
